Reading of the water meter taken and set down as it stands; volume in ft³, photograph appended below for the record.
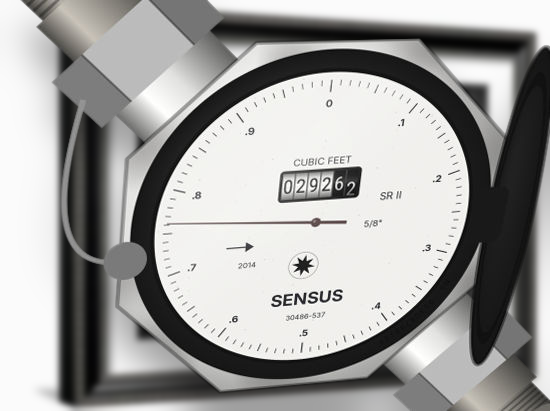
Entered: 29261.76 ft³
